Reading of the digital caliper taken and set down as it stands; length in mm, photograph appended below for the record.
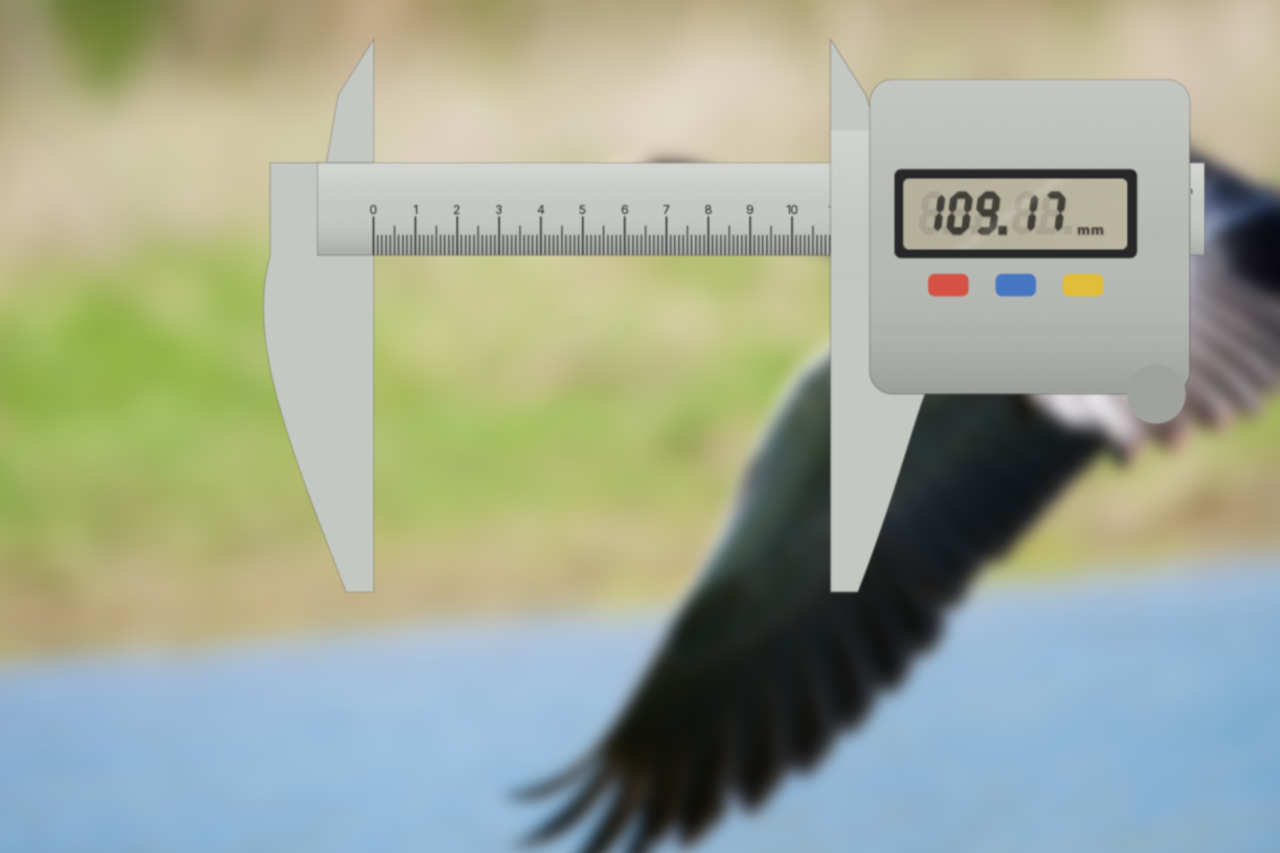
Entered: 109.17 mm
